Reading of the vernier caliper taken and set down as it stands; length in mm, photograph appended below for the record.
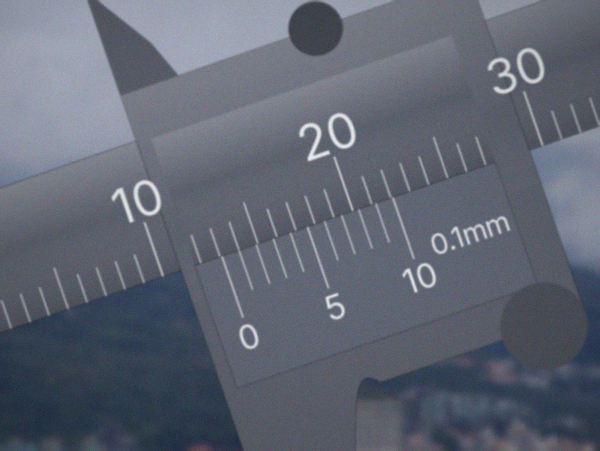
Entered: 13.1 mm
